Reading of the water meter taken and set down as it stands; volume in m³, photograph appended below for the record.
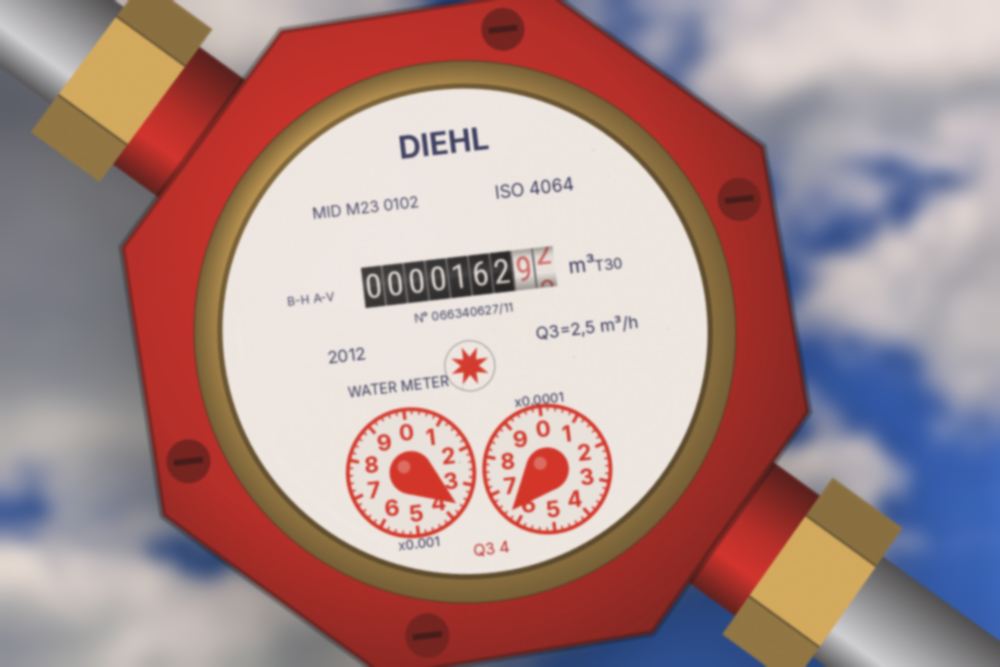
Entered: 162.9236 m³
